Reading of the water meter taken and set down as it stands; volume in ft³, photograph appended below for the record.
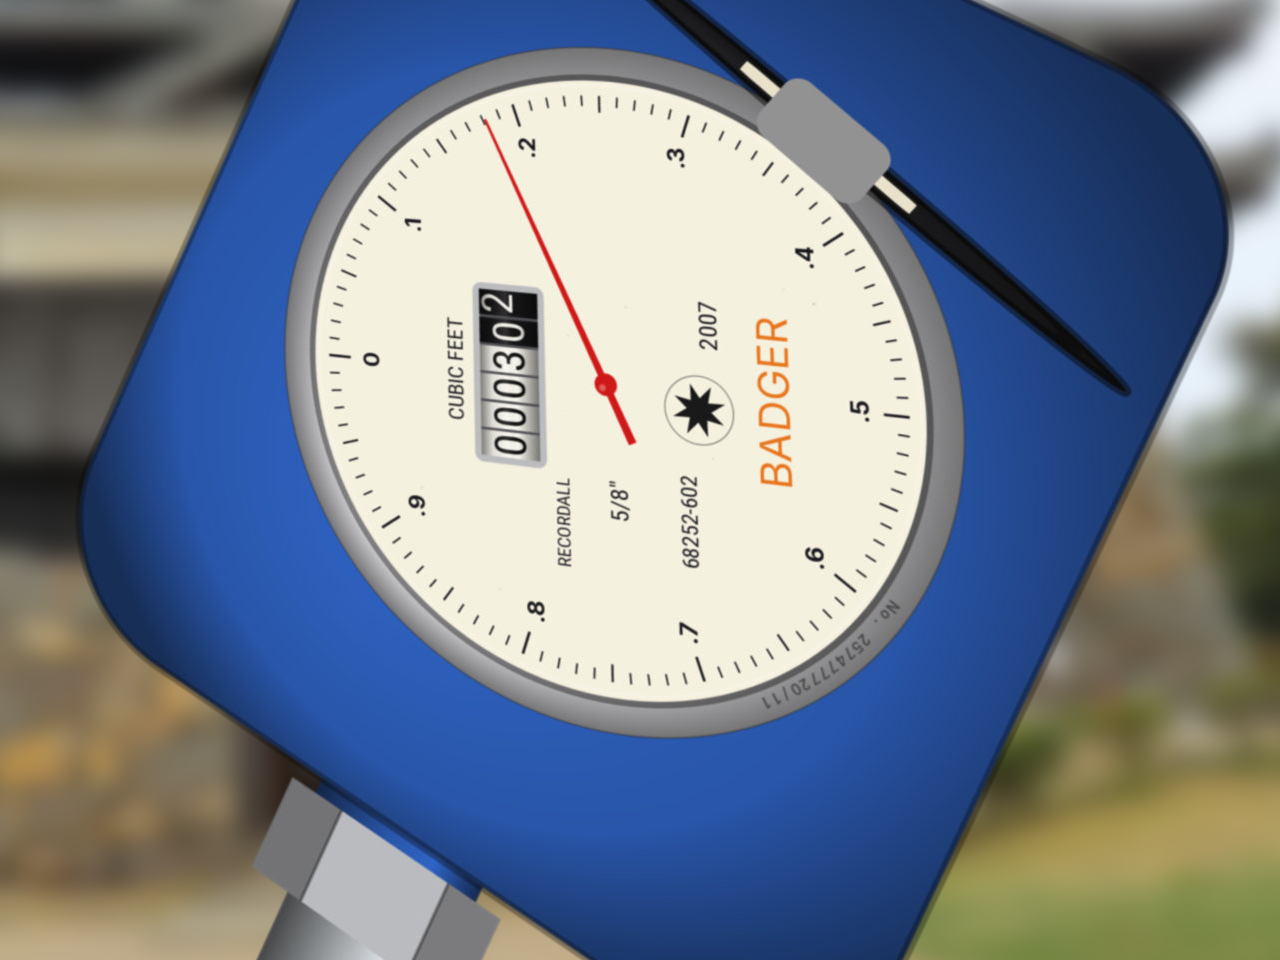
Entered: 302.18 ft³
